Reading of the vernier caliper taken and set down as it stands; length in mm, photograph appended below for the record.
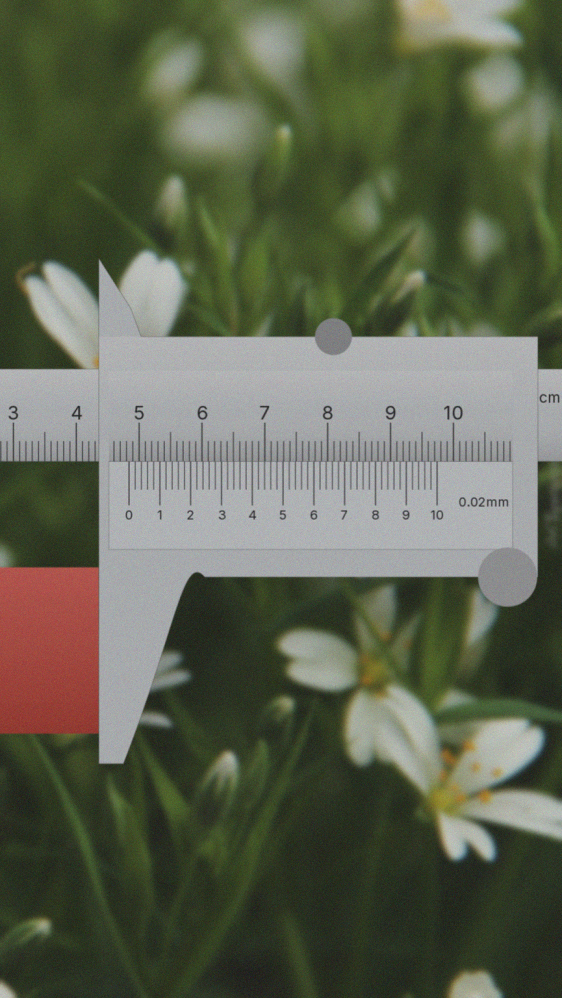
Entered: 48.4 mm
